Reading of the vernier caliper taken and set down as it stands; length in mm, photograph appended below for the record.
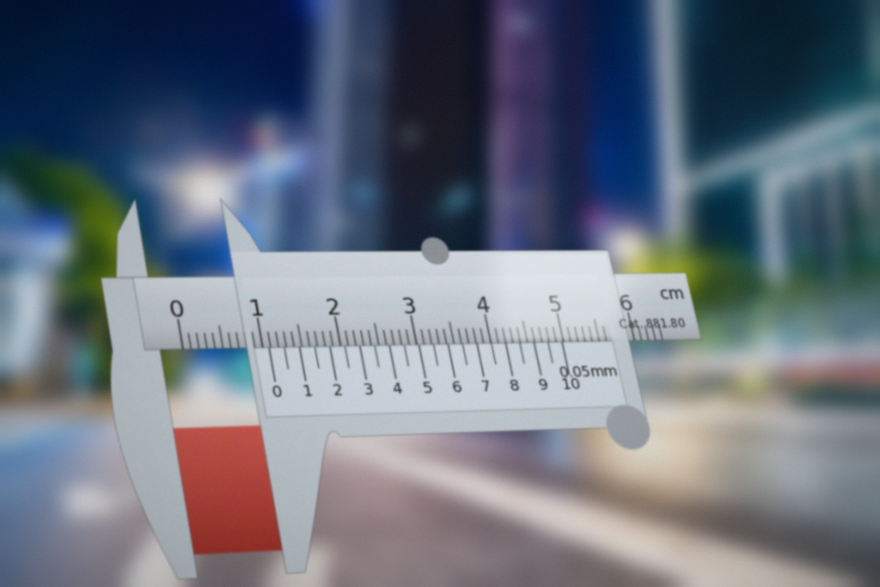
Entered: 10.8 mm
